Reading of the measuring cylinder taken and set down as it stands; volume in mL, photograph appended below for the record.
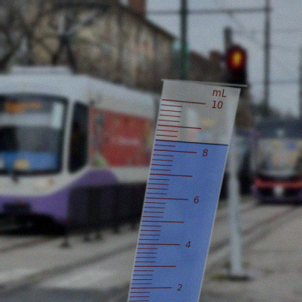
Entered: 8.4 mL
